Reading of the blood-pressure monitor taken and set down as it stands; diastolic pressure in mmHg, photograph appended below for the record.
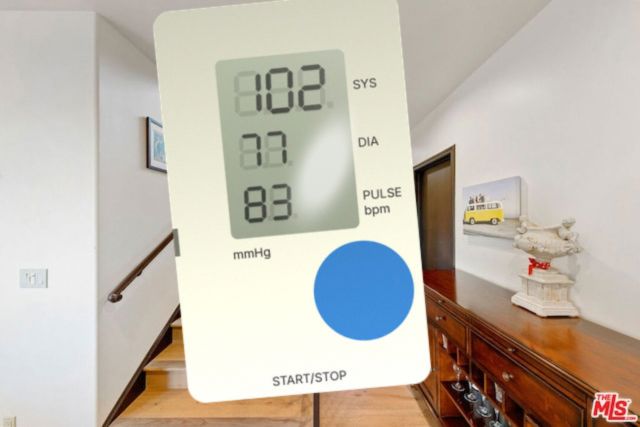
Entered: 77 mmHg
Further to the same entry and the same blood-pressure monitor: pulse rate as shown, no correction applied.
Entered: 83 bpm
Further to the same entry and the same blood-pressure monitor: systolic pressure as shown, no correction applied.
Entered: 102 mmHg
